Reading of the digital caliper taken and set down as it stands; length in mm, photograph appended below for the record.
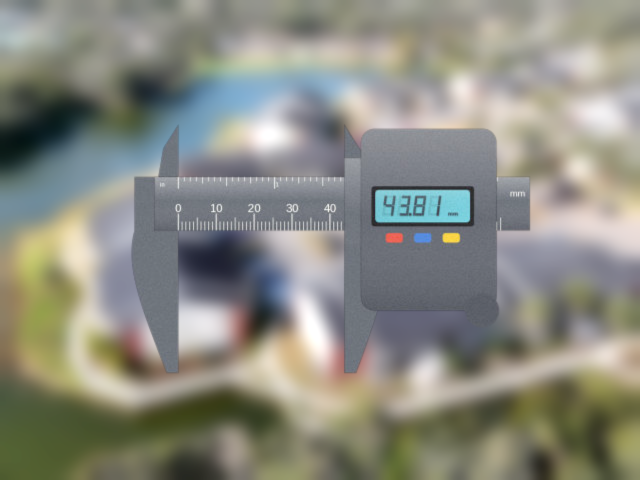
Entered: 43.81 mm
